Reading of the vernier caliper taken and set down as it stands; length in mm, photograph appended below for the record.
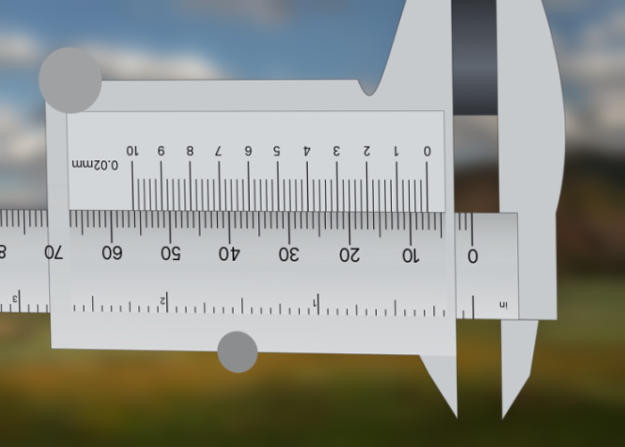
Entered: 7.2 mm
